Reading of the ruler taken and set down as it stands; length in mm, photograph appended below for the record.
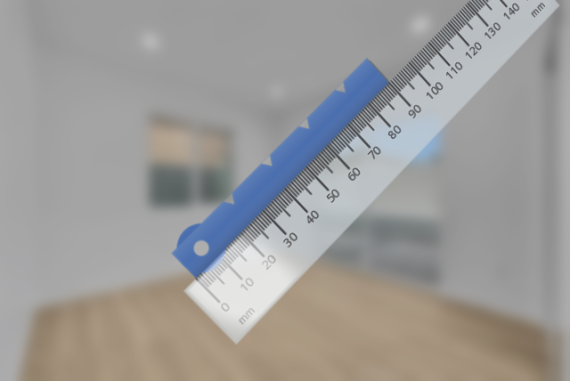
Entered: 90 mm
